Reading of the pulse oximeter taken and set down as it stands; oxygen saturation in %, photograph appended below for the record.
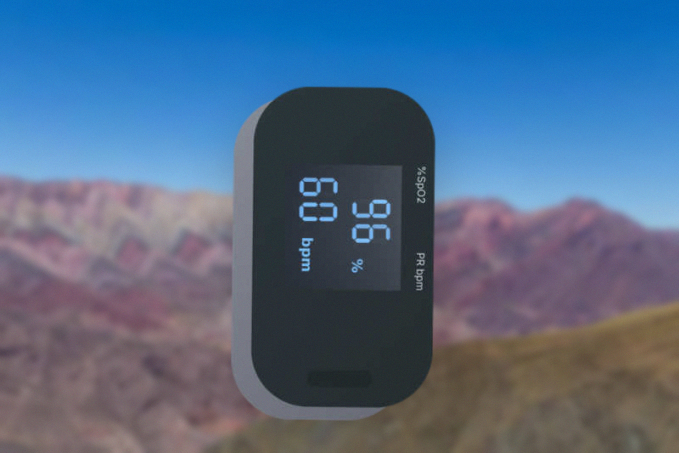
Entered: 96 %
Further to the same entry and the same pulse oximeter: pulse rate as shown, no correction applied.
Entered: 60 bpm
